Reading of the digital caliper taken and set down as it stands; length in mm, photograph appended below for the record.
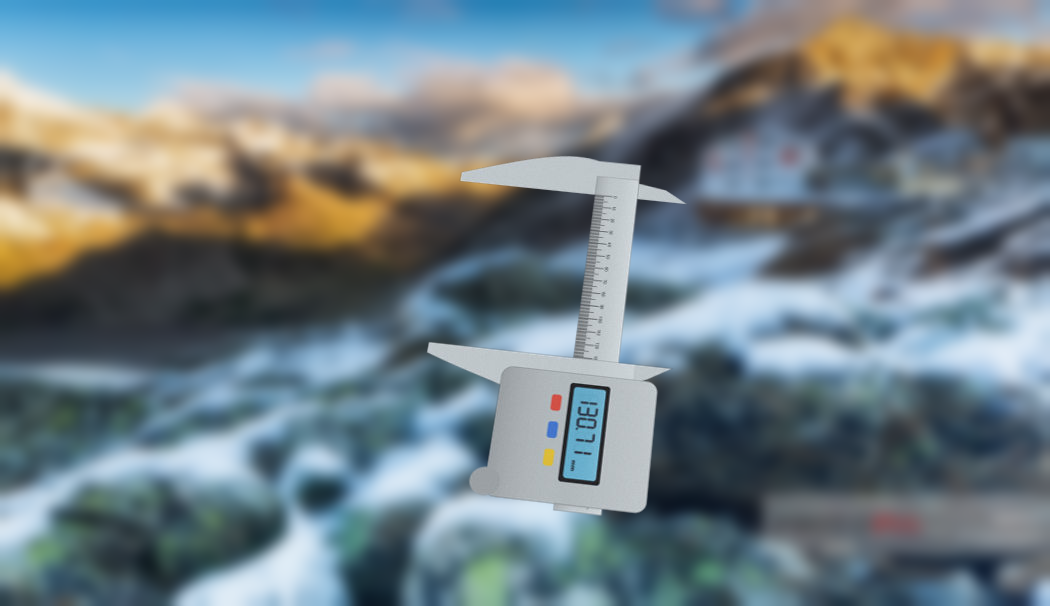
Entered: 130.71 mm
